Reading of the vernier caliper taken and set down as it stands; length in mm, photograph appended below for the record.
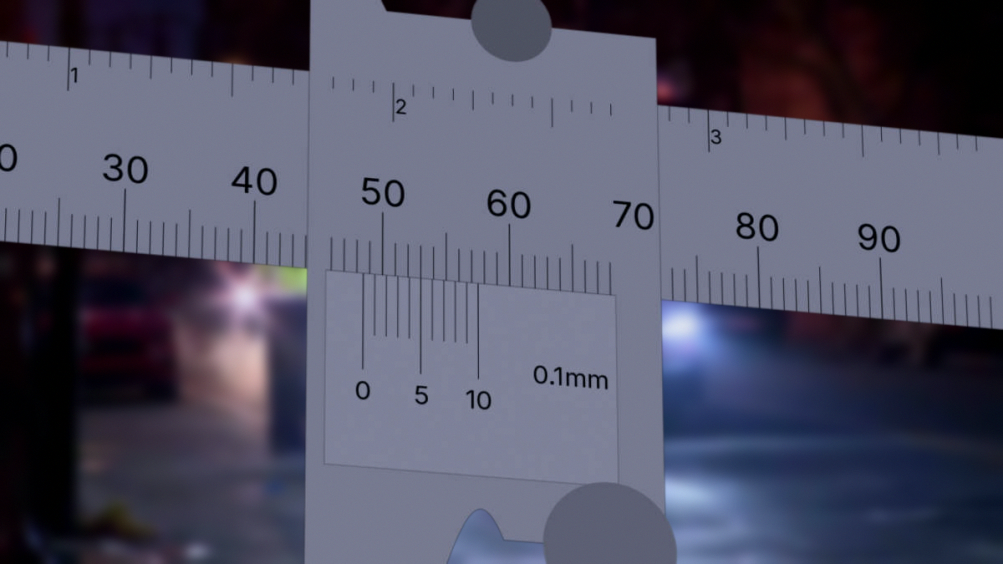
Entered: 48.5 mm
